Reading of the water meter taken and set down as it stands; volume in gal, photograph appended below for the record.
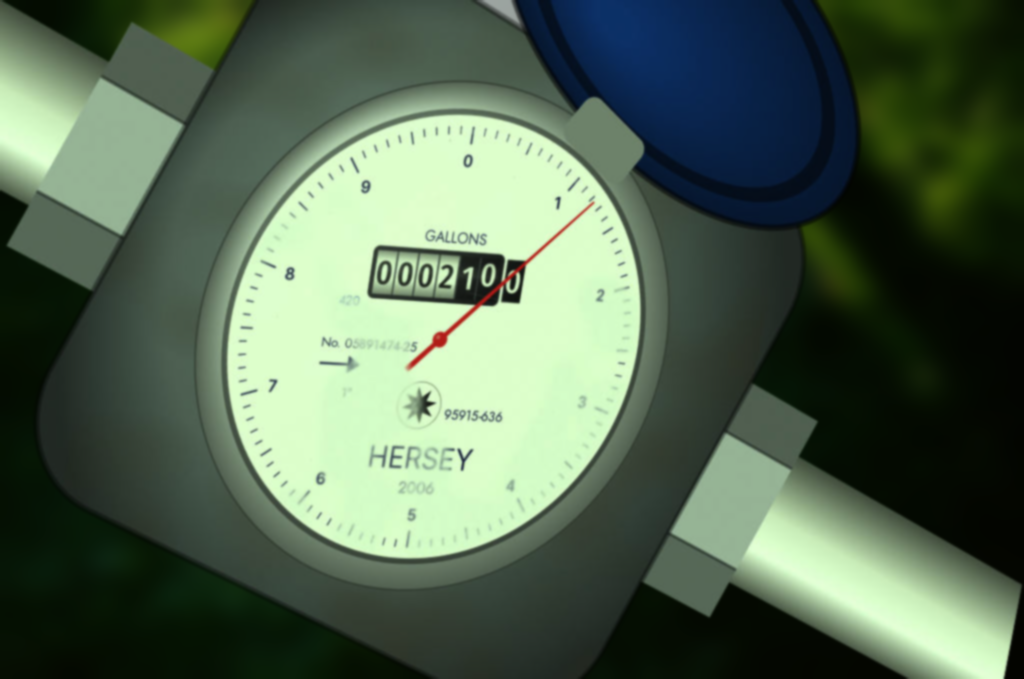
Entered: 2101.2 gal
